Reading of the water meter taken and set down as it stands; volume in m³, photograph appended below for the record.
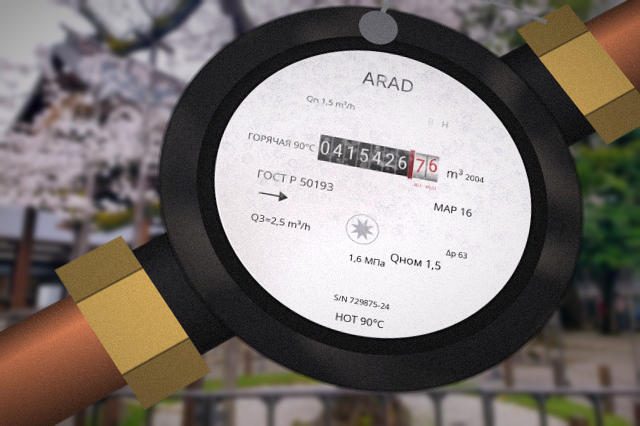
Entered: 415426.76 m³
